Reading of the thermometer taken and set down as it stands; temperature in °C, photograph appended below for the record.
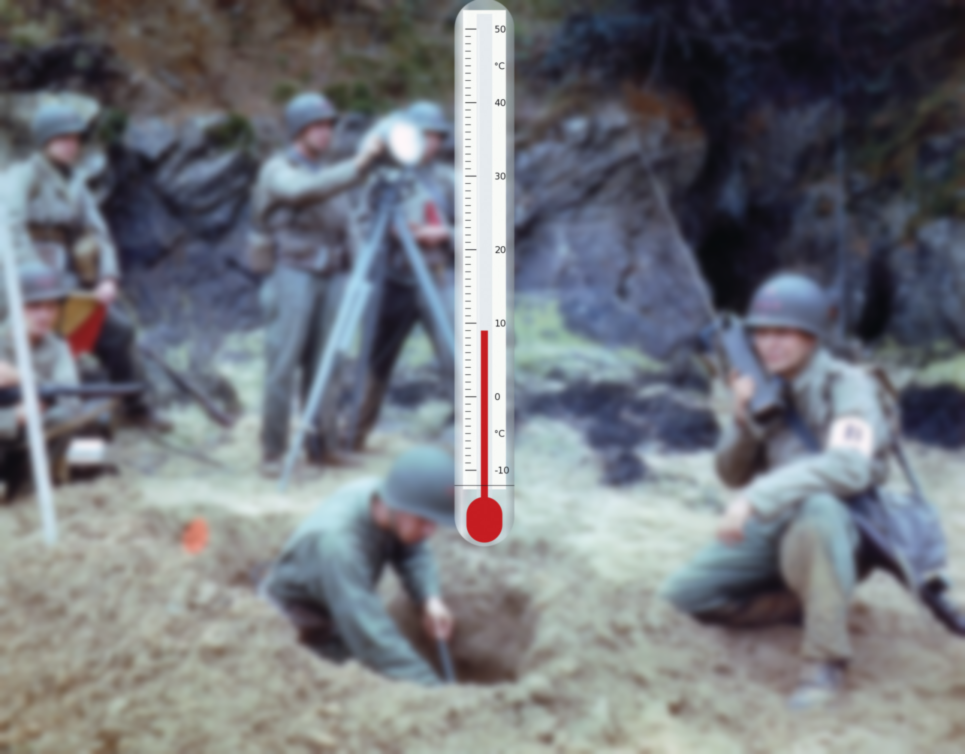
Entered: 9 °C
